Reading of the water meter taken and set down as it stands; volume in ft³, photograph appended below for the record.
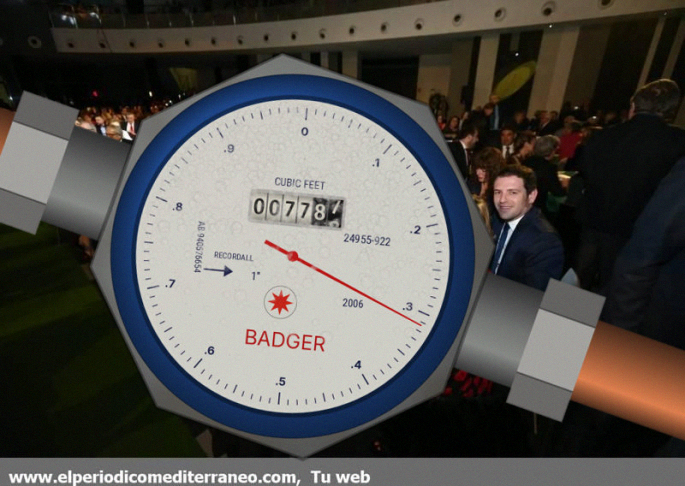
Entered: 7787.31 ft³
